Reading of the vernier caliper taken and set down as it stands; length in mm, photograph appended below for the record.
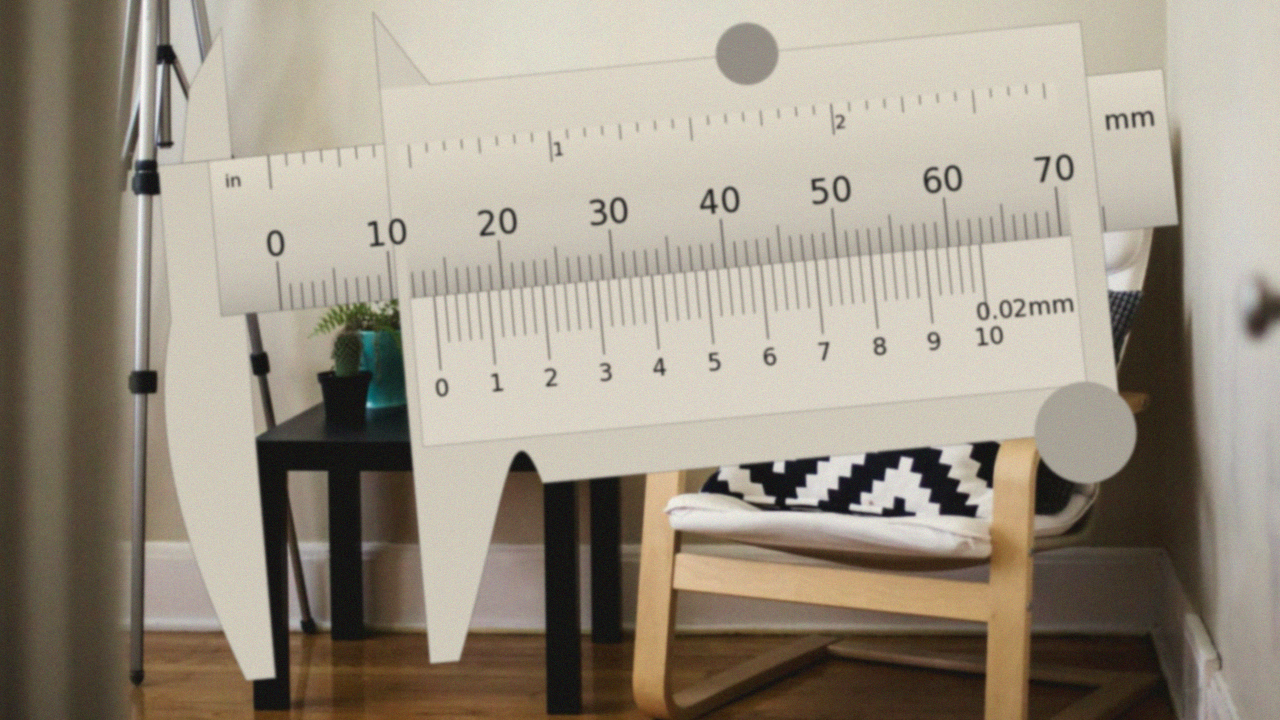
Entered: 13.8 mm
